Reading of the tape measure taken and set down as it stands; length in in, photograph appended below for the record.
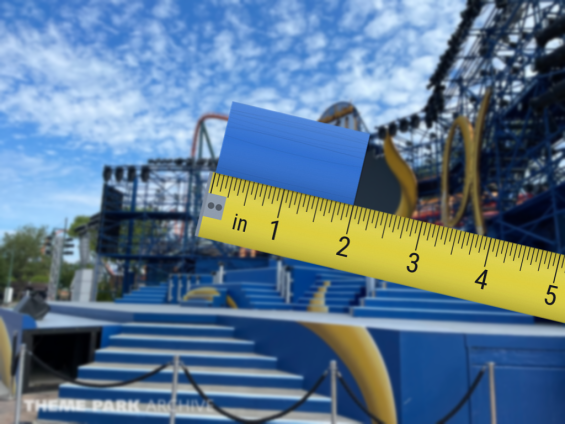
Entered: 2 in
